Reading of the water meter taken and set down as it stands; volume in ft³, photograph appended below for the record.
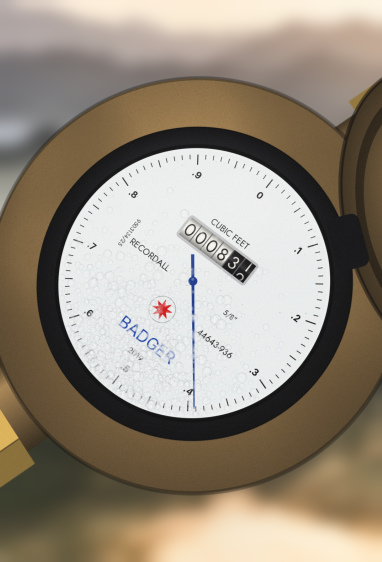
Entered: 831.39 ft³
